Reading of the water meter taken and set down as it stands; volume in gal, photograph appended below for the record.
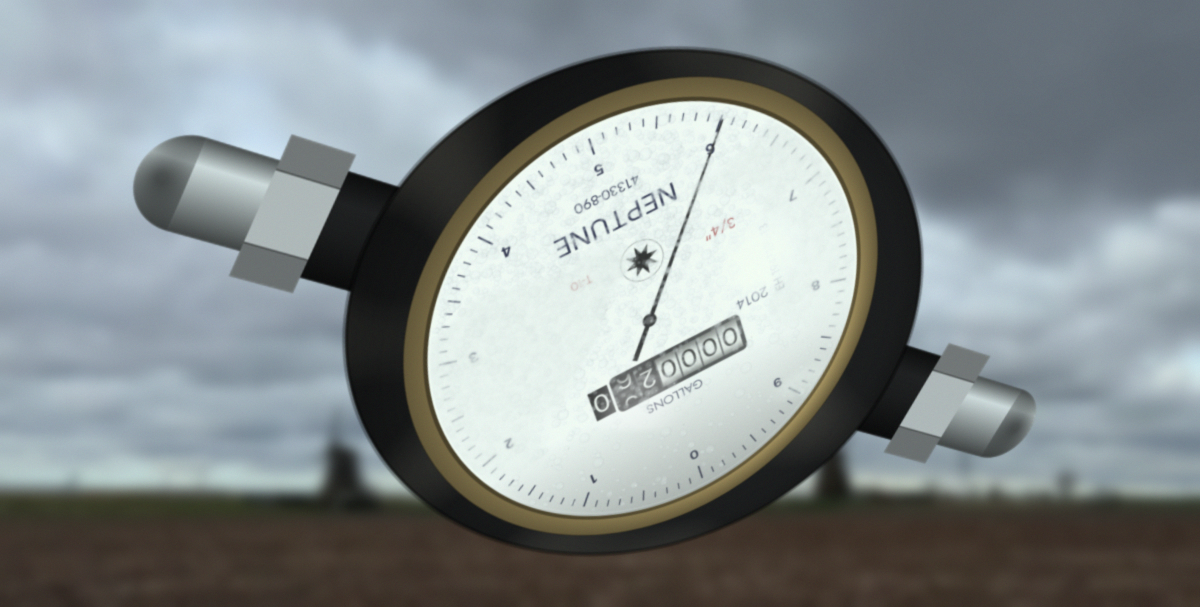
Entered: 256.0 gal
